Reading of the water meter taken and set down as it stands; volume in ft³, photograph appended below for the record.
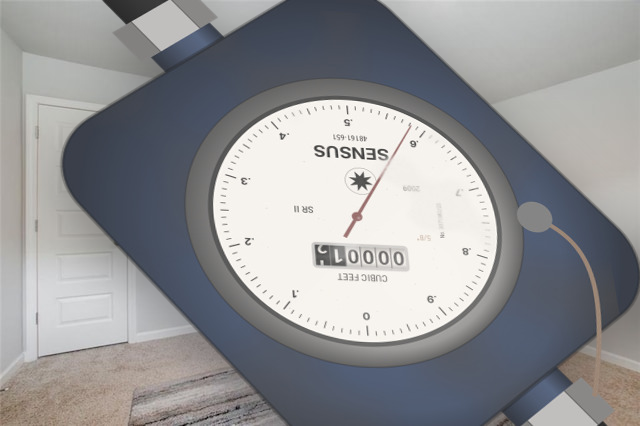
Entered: 11.58 ft³
